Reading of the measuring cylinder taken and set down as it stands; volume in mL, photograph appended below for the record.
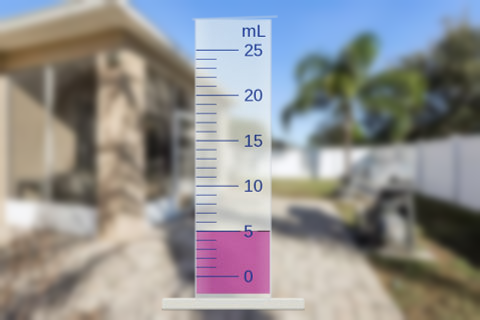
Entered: 5 mL
